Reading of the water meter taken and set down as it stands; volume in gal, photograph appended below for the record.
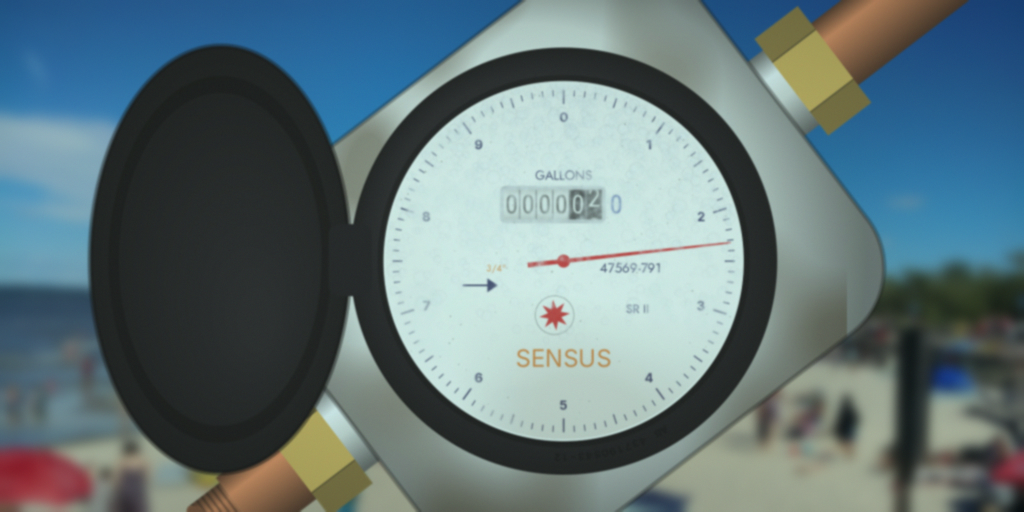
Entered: 22.3 gal
